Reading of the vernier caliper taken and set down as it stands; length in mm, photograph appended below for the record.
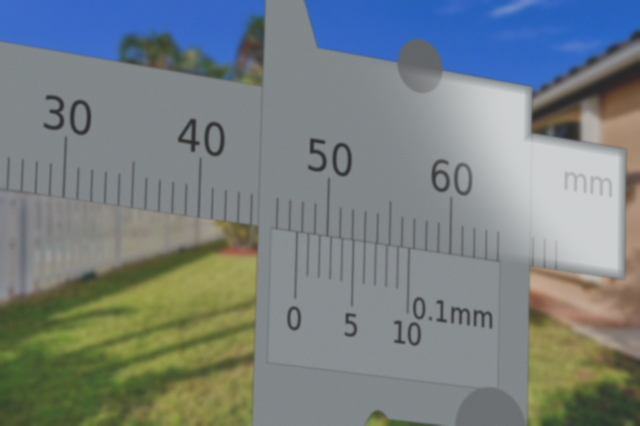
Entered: 47.6 mm
